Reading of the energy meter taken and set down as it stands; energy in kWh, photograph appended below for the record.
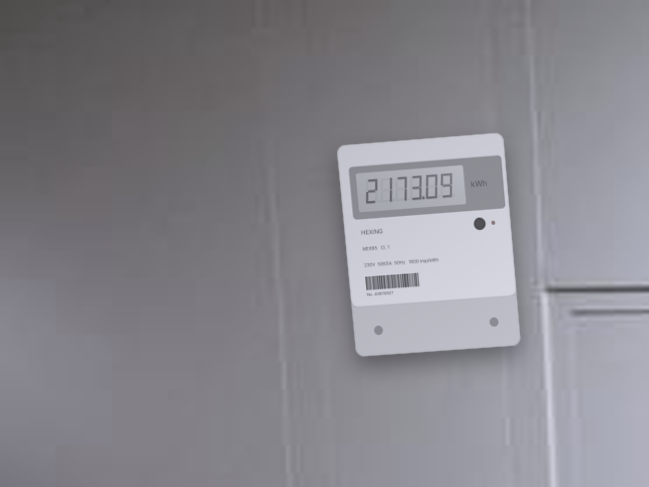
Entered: 2173.09 kWh
